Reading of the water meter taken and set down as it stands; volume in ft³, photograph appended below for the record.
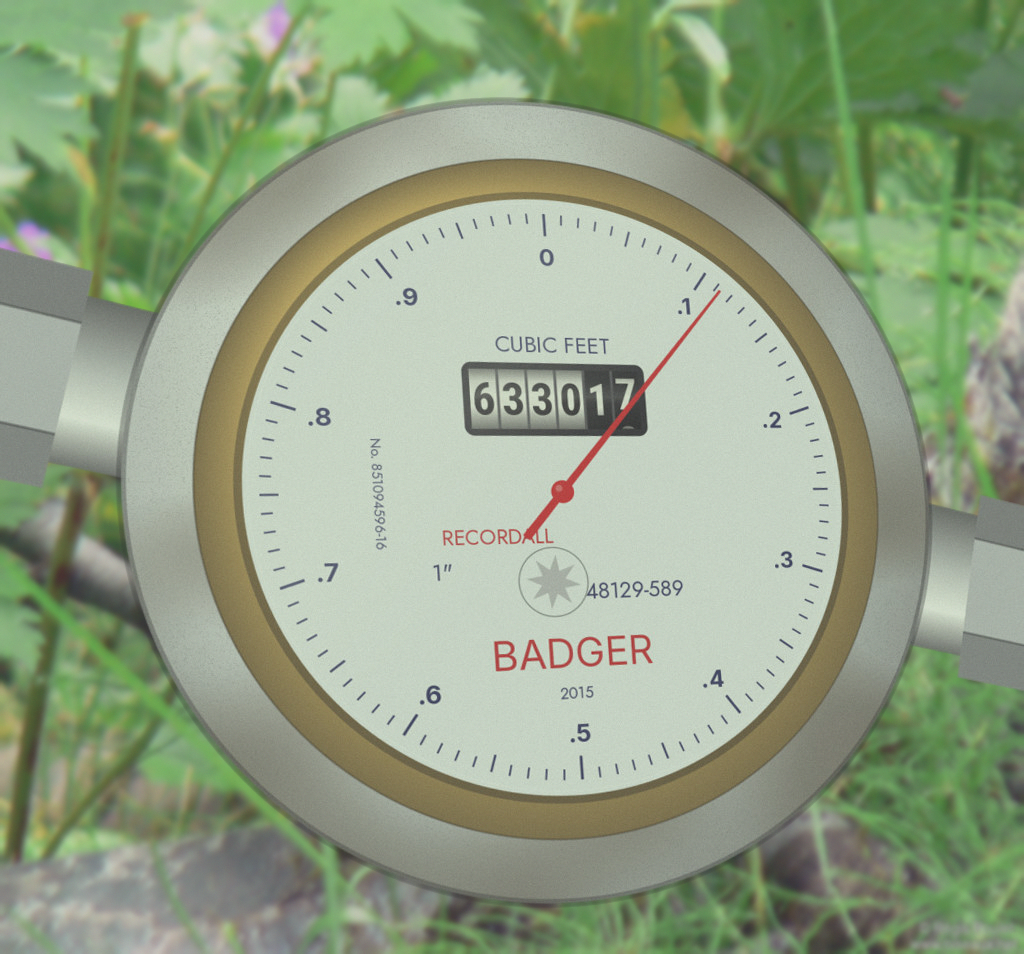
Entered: 633017.11 ft³
